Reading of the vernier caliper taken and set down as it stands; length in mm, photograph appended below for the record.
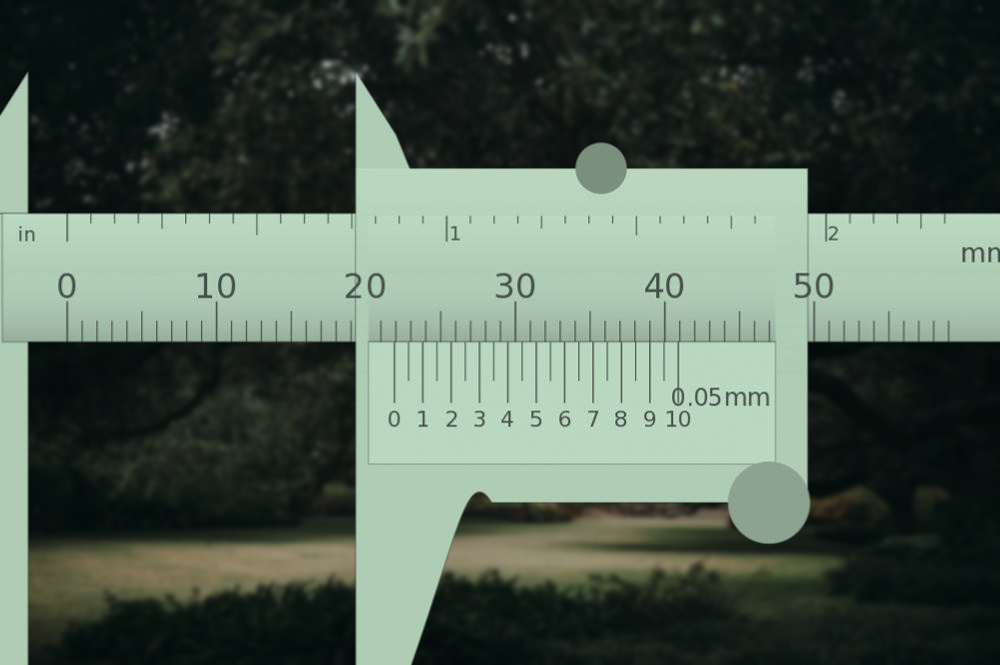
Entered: 21.9 mm
